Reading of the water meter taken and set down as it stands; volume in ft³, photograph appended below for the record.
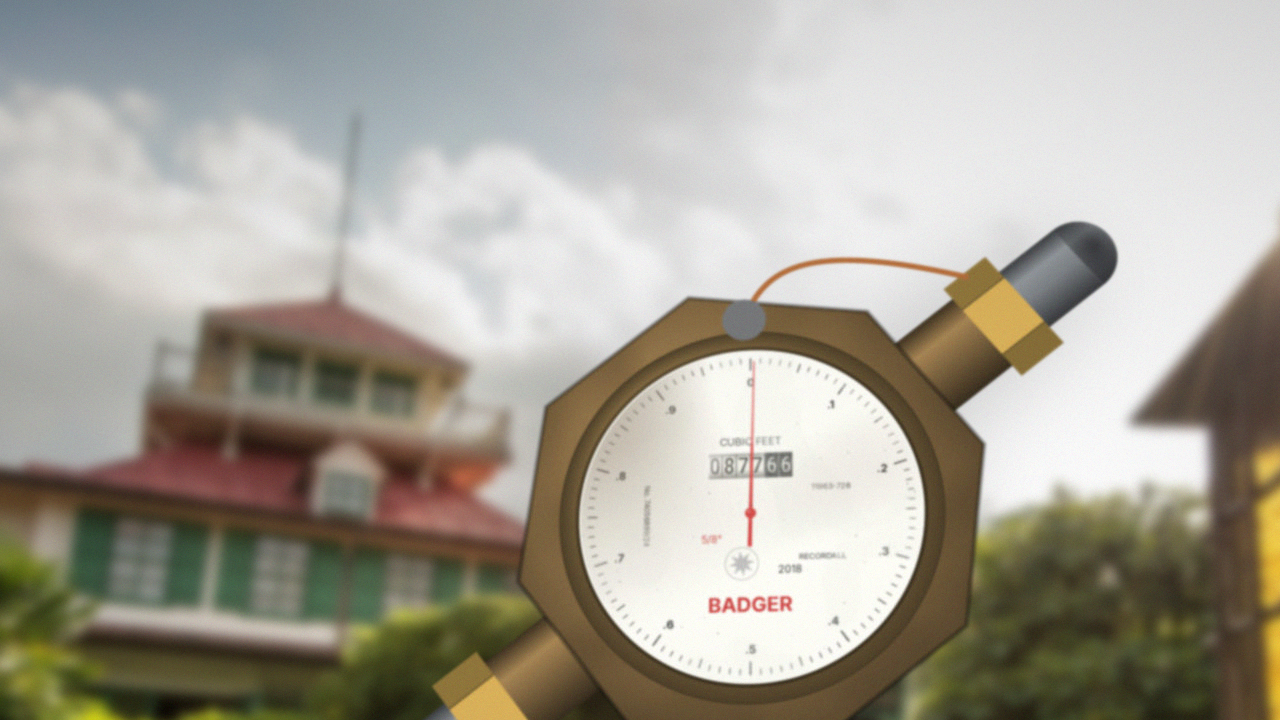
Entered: 87766.00 ft³
